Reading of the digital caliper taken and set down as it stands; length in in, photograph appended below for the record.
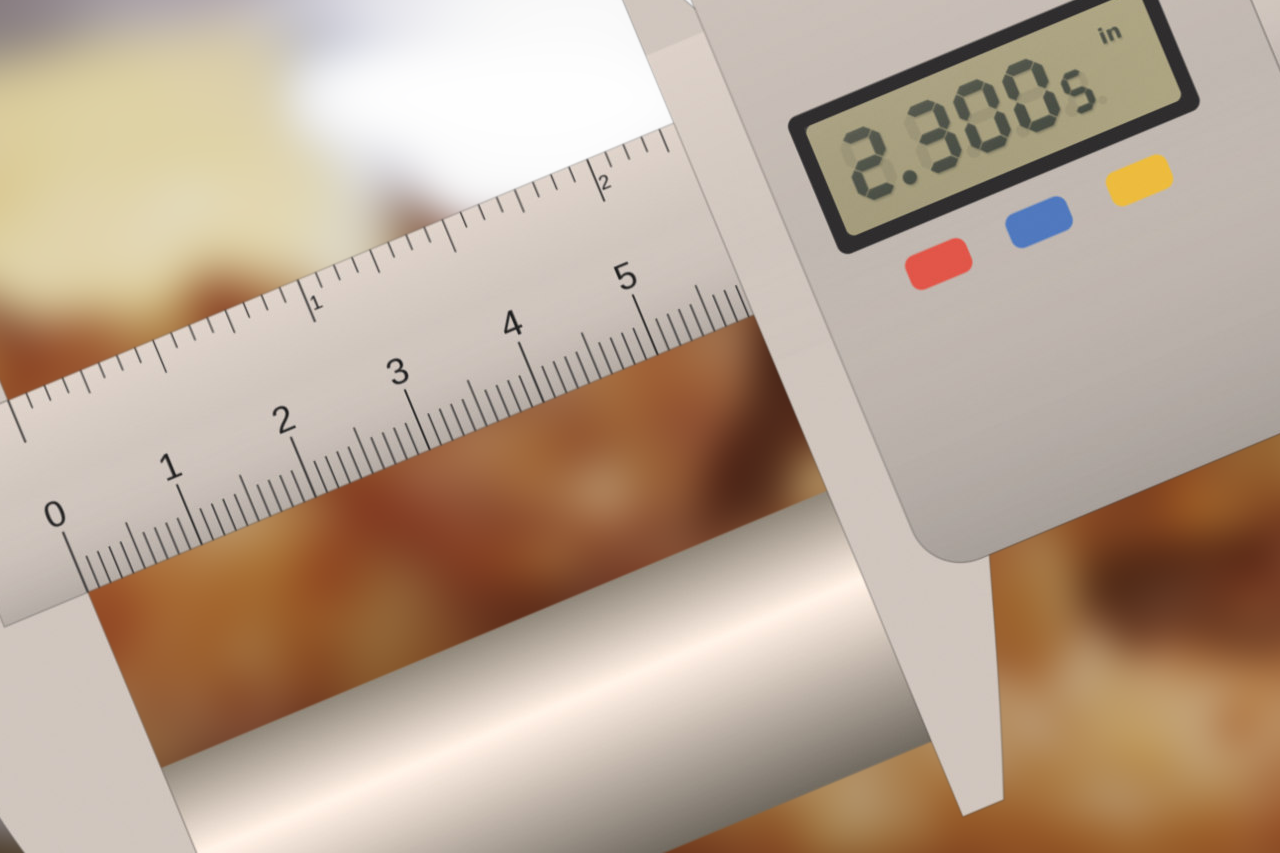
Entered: 2.3005 in
